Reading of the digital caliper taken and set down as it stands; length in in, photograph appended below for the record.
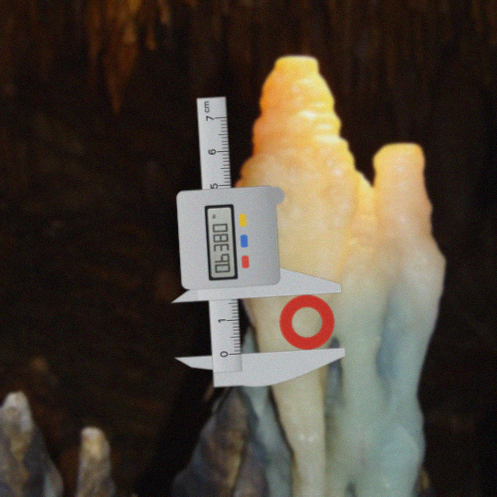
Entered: 0.6380 in
